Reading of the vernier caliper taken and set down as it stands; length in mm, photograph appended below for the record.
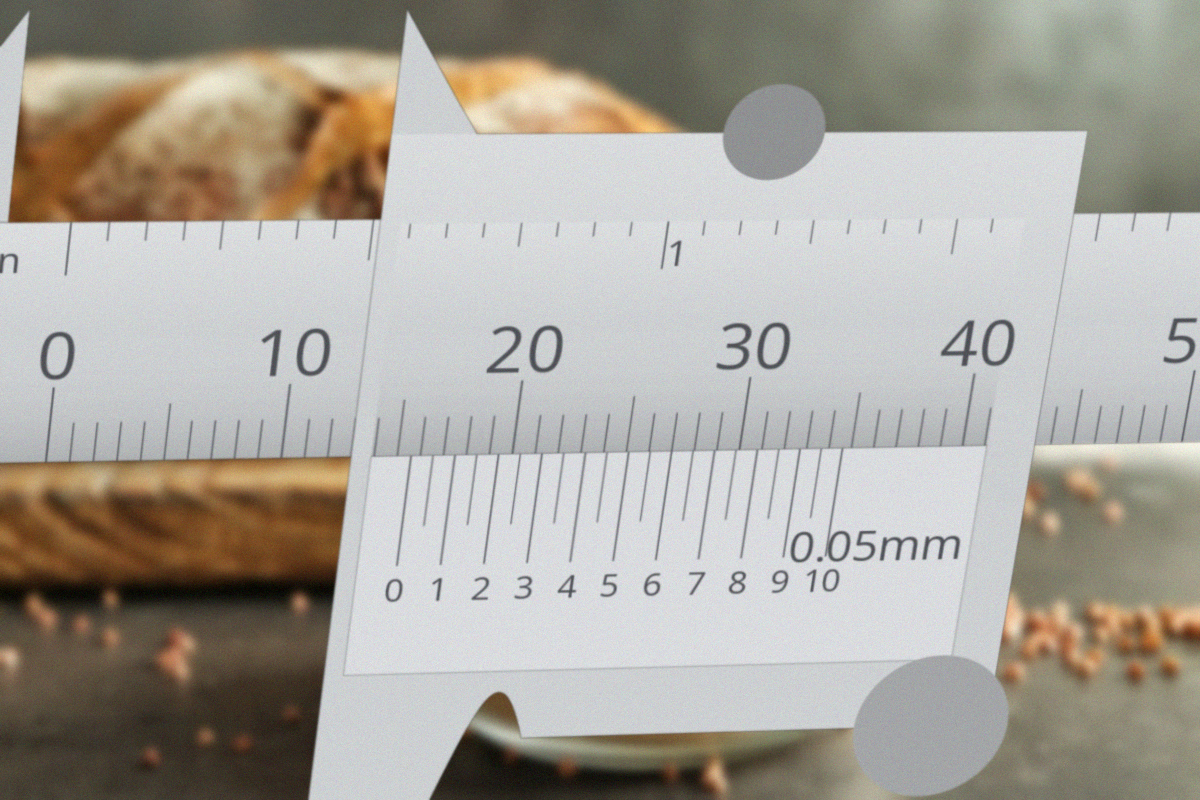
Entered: 15.6 mm
